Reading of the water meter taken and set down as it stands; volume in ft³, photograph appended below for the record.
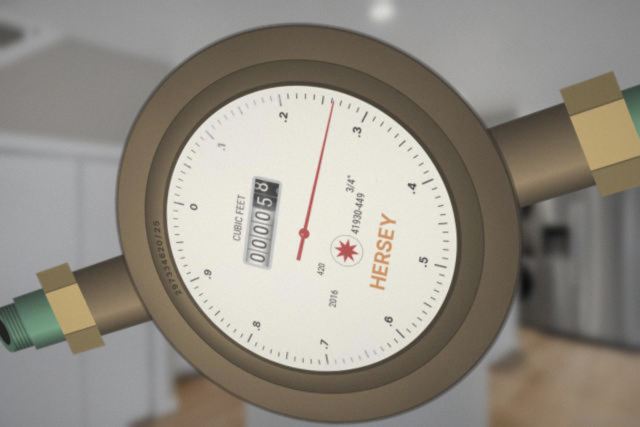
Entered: 58.26 ft³
